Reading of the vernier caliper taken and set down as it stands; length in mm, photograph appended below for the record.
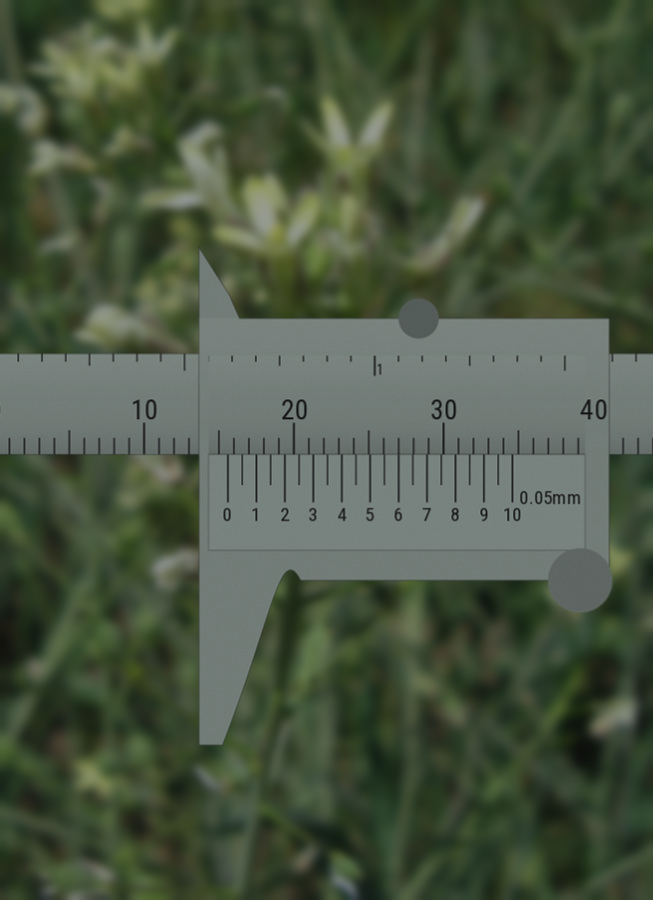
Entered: 15.6 mm
